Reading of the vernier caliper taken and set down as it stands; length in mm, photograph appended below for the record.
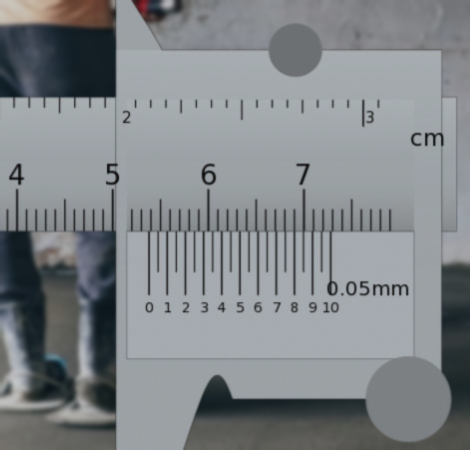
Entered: 53.8 mm
